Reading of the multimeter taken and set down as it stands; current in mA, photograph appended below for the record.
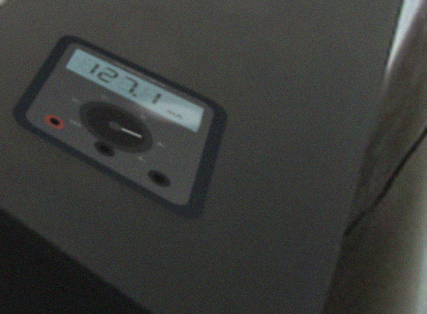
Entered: 127.1 mA
